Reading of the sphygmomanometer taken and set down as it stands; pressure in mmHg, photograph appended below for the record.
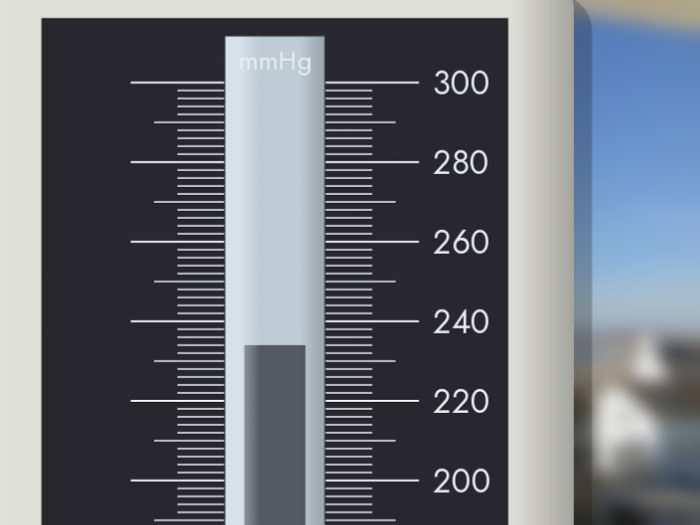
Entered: 234 mmHg
